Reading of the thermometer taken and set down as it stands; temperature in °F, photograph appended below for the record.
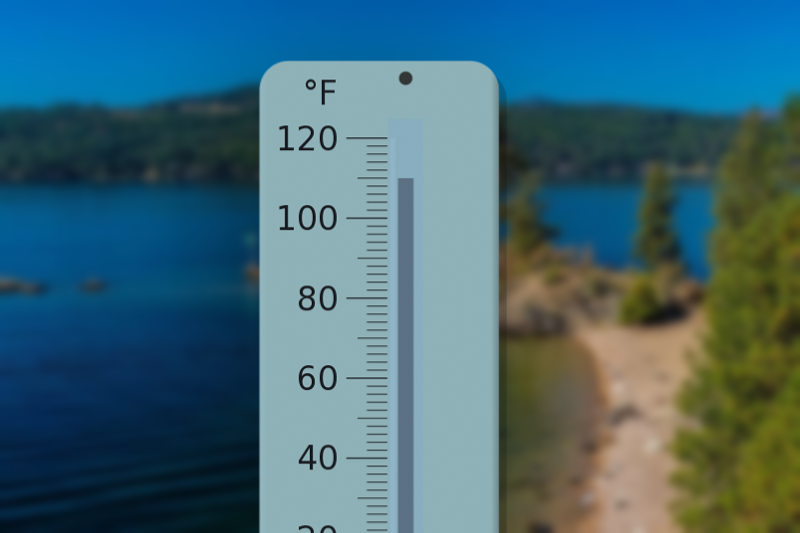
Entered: 110 °F
